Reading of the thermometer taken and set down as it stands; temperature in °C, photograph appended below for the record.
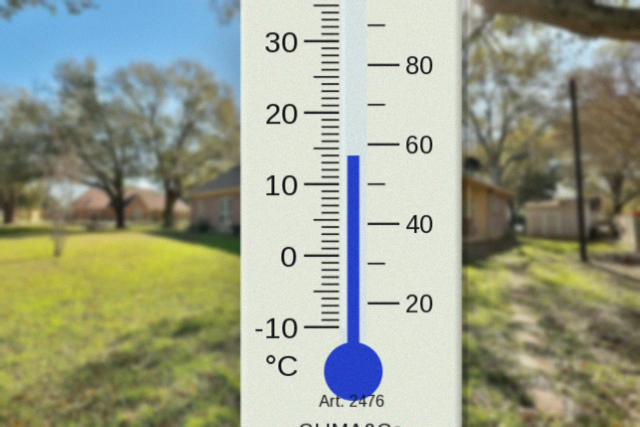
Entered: 14 °C
